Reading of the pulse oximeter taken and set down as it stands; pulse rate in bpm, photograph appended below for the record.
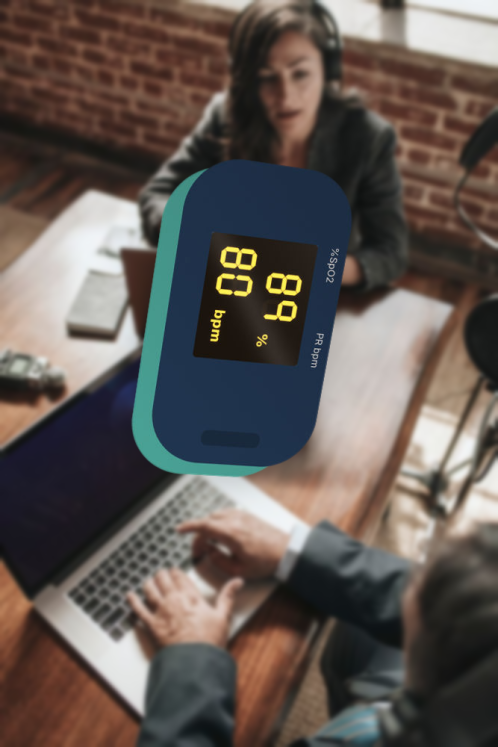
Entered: 80 bpm
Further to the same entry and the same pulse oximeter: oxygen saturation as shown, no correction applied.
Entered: 89 %
